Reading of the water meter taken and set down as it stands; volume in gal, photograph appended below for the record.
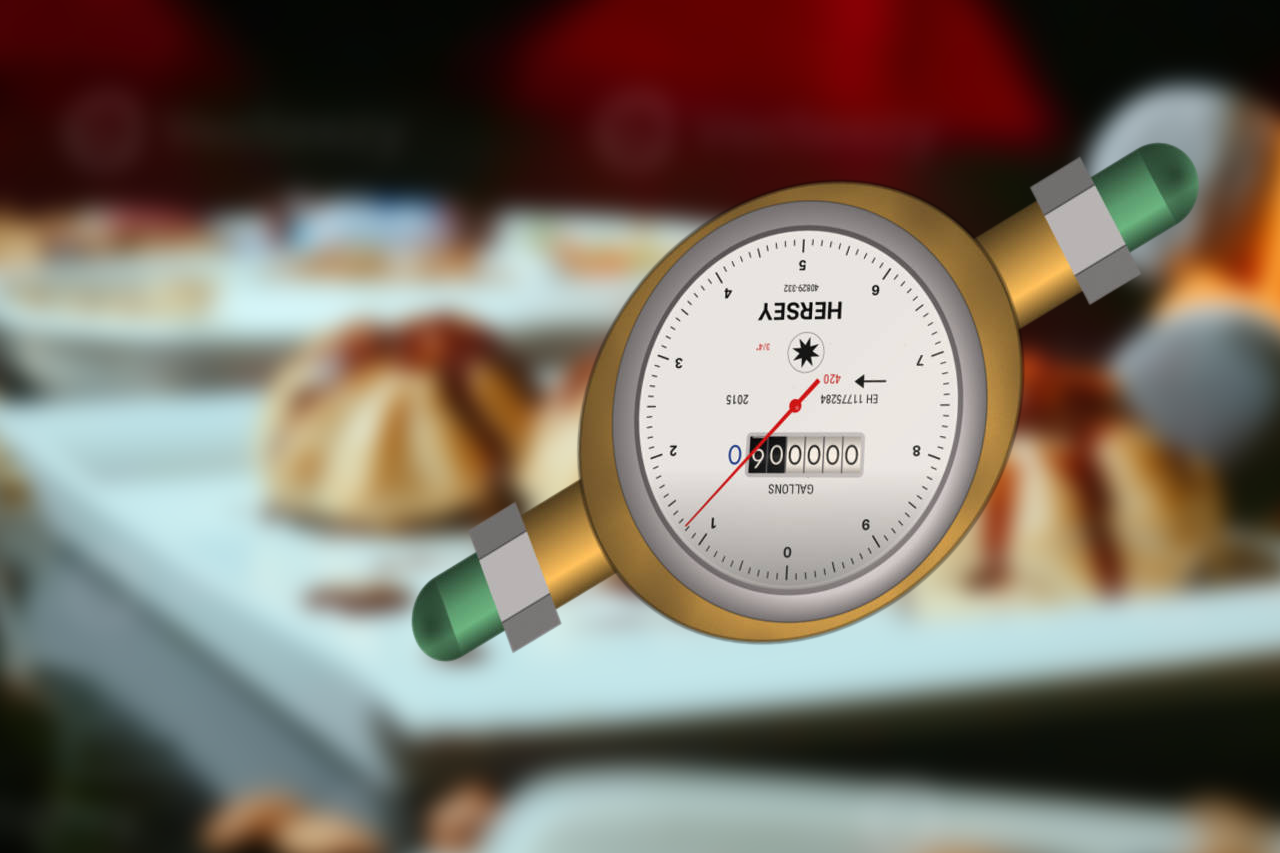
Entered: 61.2 gal
